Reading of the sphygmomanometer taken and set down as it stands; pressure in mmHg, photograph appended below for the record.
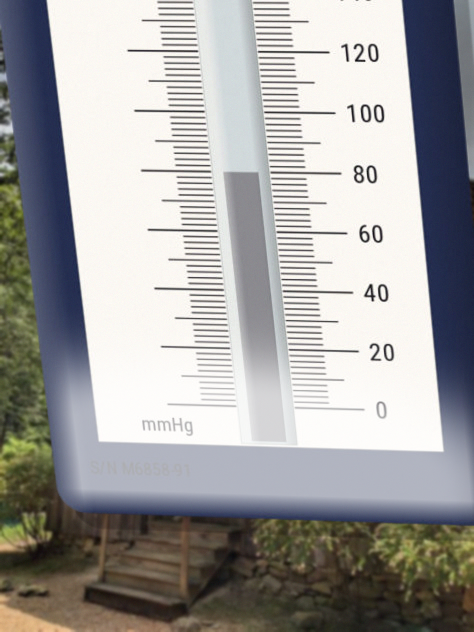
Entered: 80 mmHg
